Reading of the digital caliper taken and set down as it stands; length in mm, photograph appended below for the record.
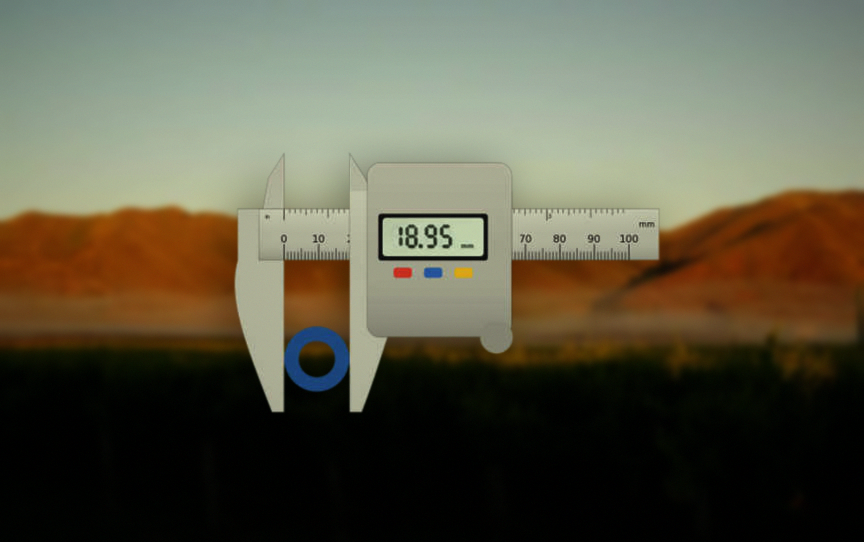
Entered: 18.95 mm
